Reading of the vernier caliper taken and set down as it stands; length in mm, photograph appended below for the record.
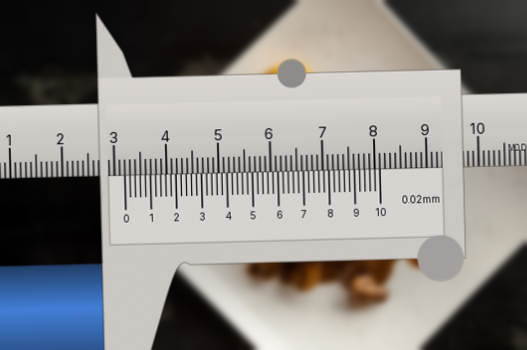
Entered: 32.0 mm
